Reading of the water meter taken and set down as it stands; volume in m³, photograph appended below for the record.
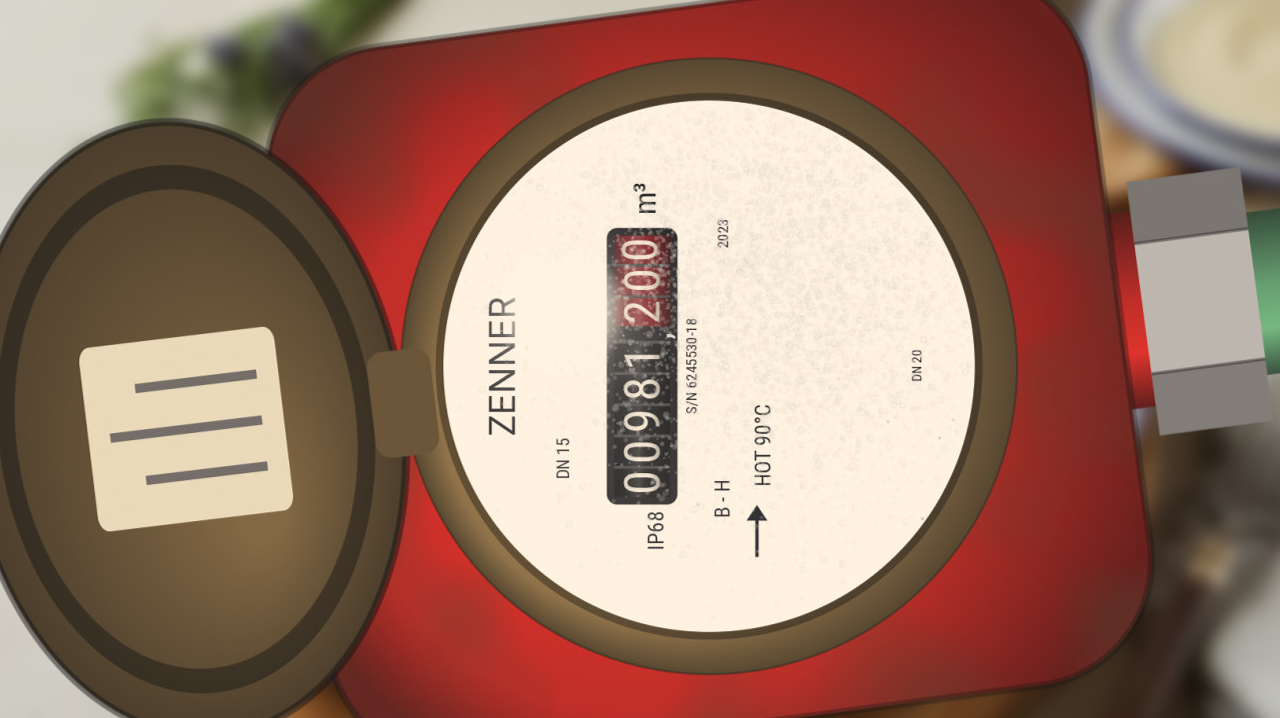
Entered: 981.200 m³
